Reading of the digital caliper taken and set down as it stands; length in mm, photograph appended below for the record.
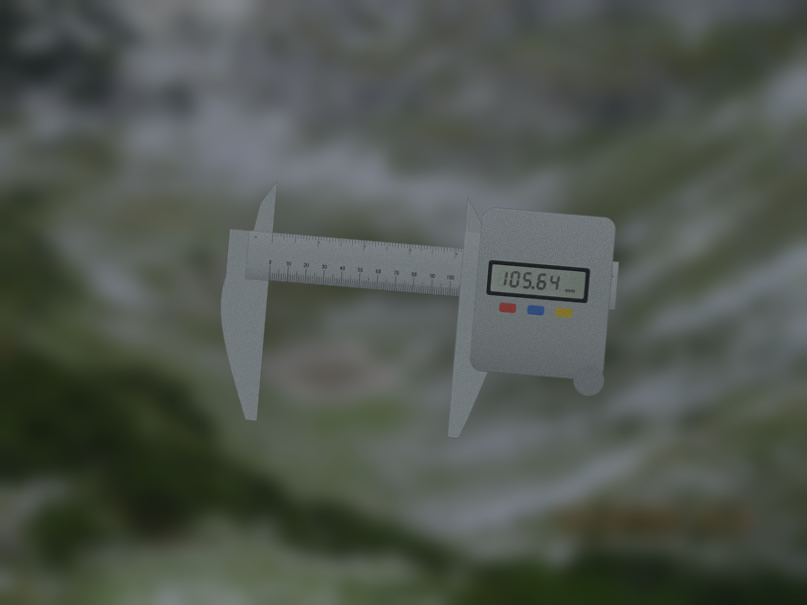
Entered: 105.64 mm
